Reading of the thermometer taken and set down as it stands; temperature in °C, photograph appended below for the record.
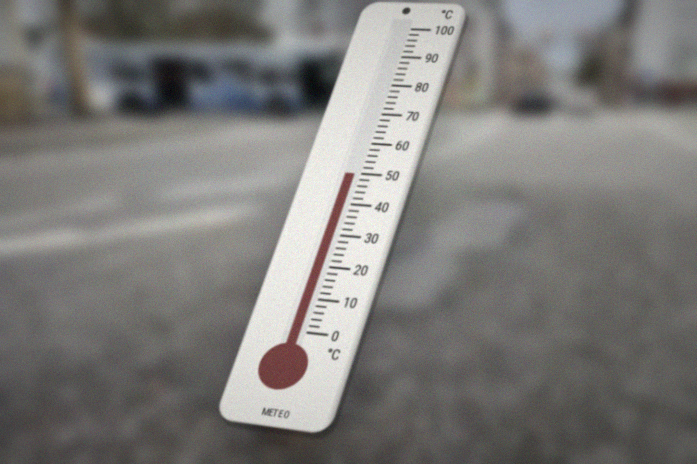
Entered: 50 °C
